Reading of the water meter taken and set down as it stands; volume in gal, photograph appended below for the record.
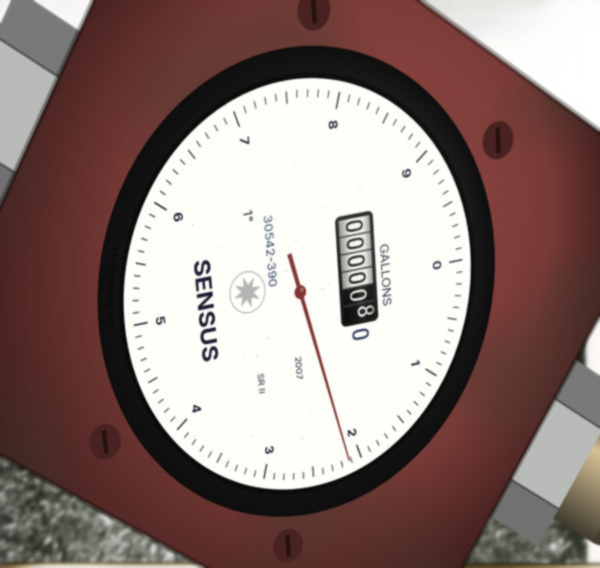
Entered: 82.1 gal
